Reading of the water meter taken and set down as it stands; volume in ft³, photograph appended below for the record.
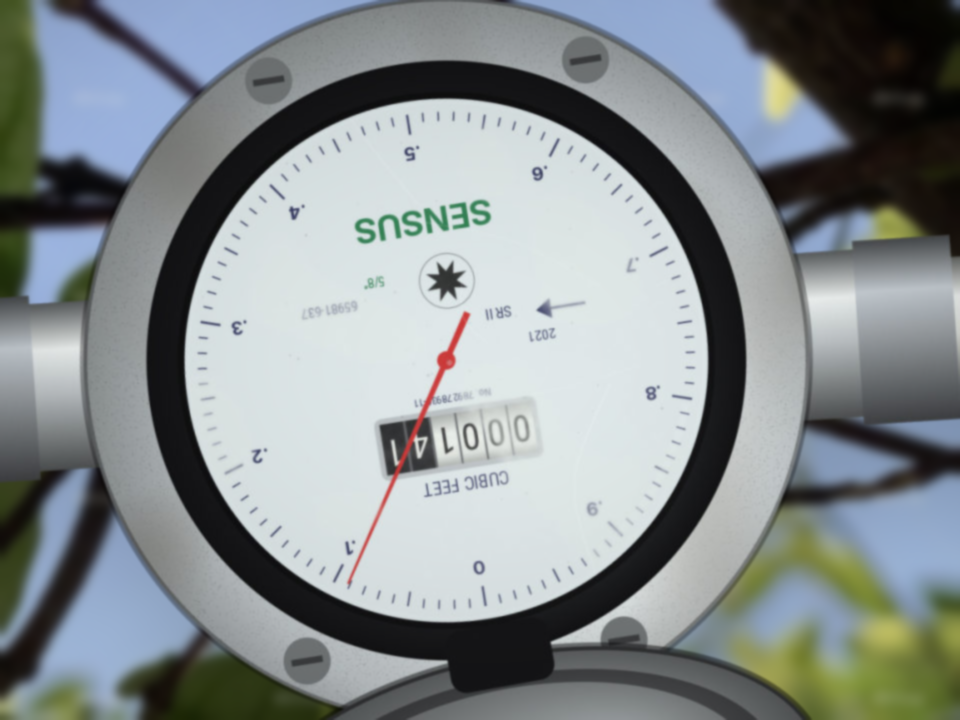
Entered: 141.09 ft³
